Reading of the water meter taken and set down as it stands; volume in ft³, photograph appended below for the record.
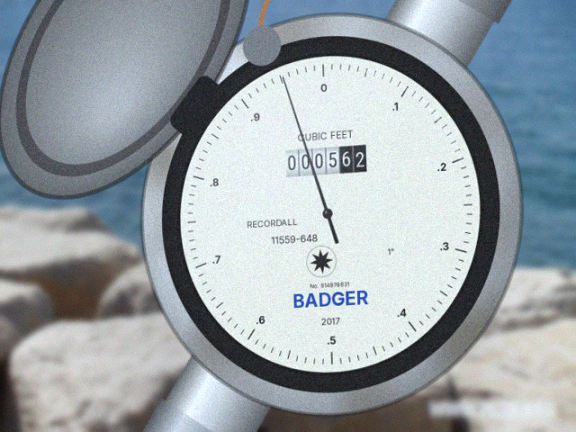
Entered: 561.95 ft³
